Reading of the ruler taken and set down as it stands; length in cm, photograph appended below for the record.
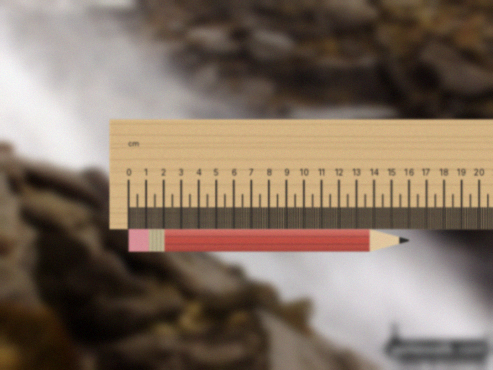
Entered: 16 cm
